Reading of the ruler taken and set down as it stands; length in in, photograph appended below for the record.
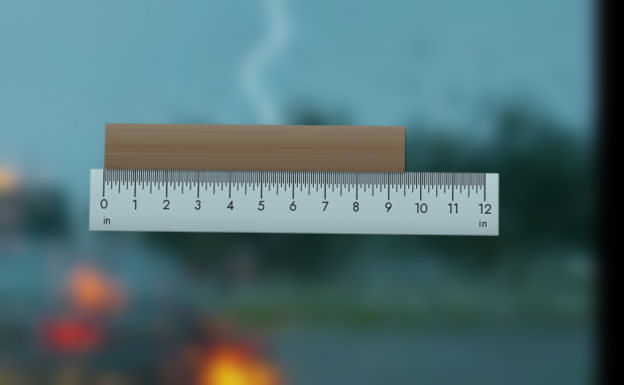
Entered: 9.5 in
